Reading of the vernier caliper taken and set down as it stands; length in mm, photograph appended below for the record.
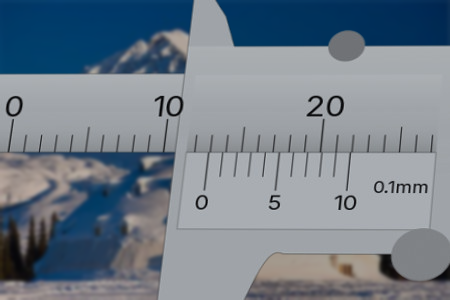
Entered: 12.9 mm
